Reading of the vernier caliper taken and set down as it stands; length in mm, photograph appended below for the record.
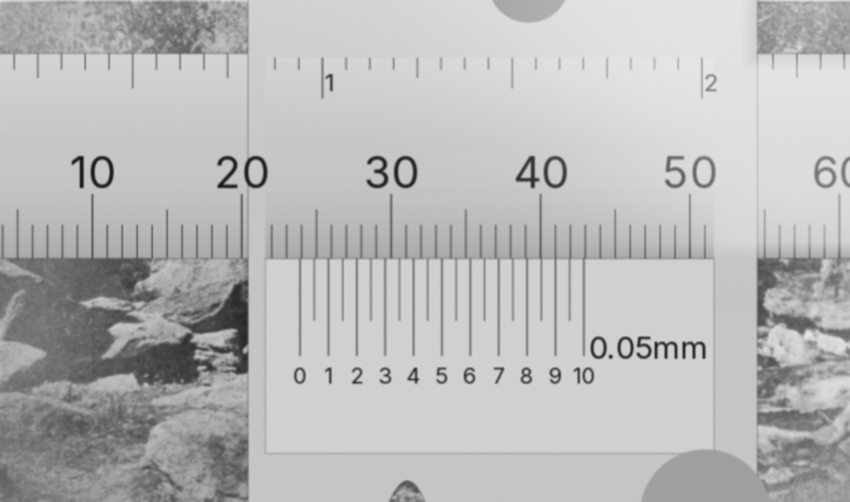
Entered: 23.9 mm
